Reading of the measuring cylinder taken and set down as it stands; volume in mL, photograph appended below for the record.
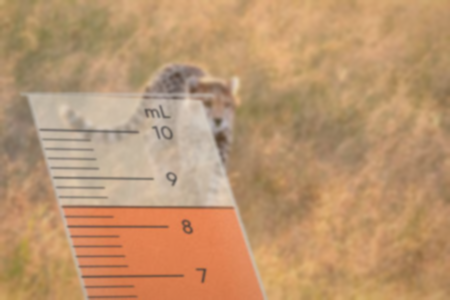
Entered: 8.4 mL
